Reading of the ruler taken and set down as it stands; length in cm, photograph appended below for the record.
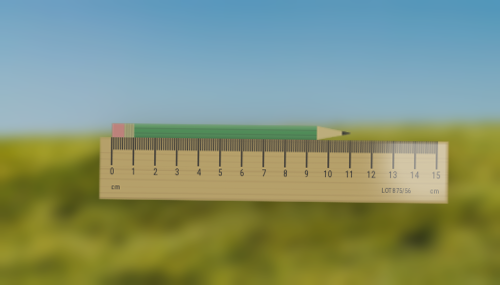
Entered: 11 cm
